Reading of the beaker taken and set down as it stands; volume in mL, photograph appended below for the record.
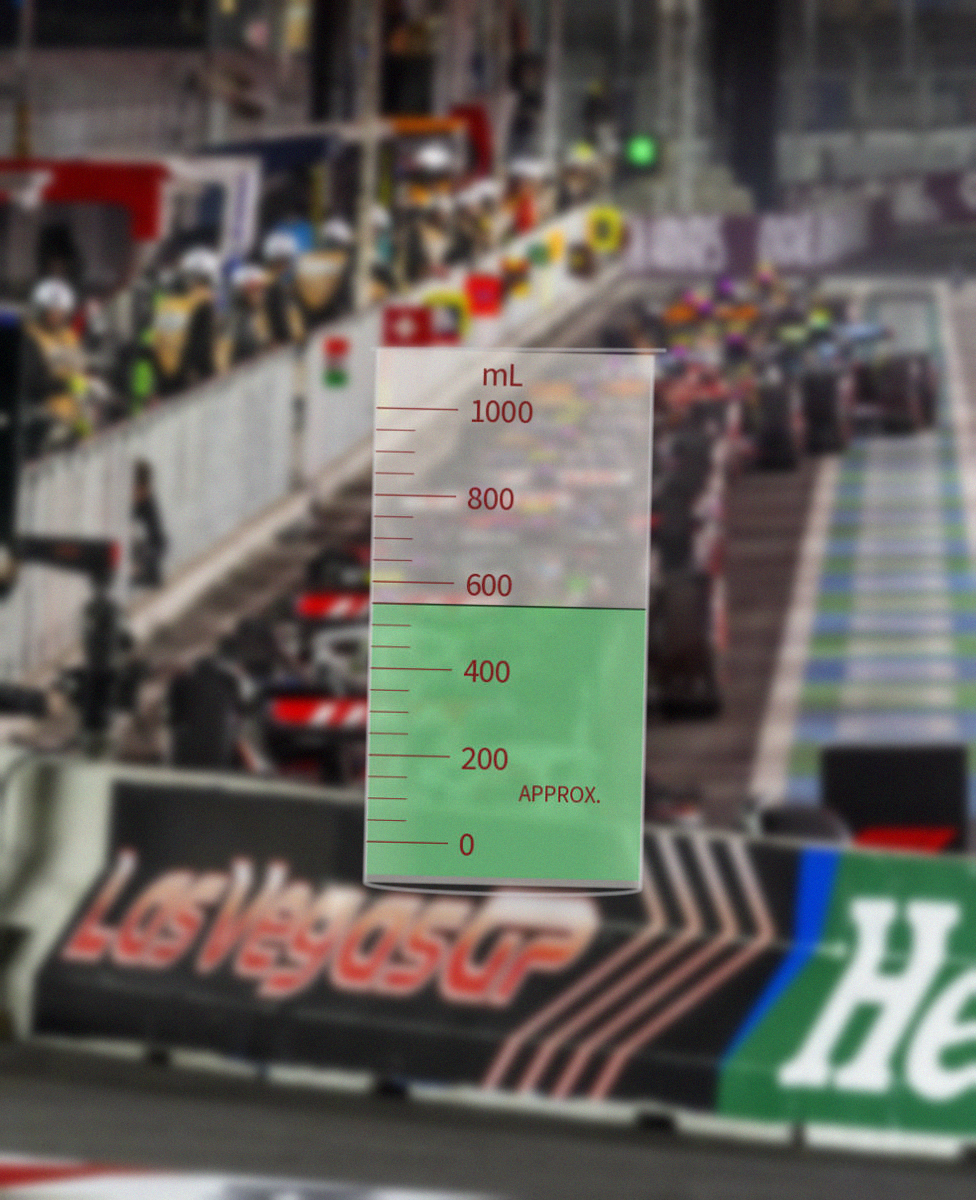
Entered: 550 mL
